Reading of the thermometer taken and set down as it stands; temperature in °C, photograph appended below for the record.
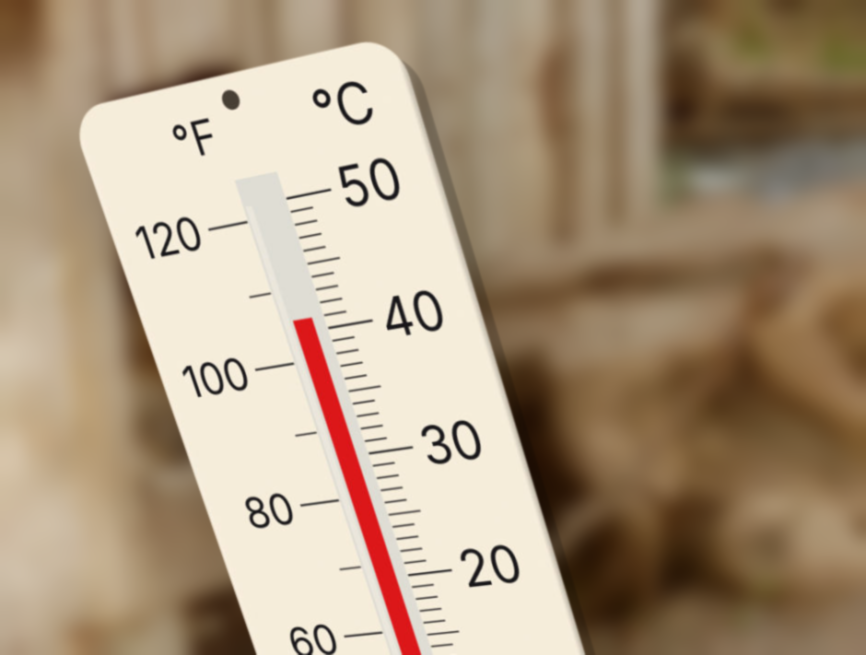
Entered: 41 °C
